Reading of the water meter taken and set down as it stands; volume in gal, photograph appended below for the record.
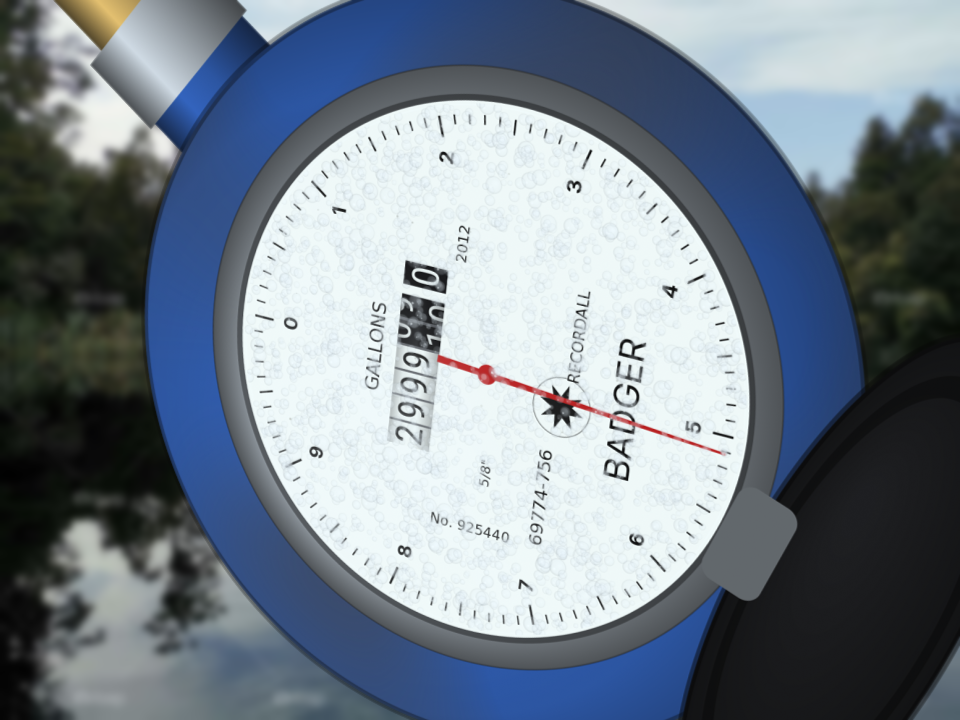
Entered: 2999095.1 gal
